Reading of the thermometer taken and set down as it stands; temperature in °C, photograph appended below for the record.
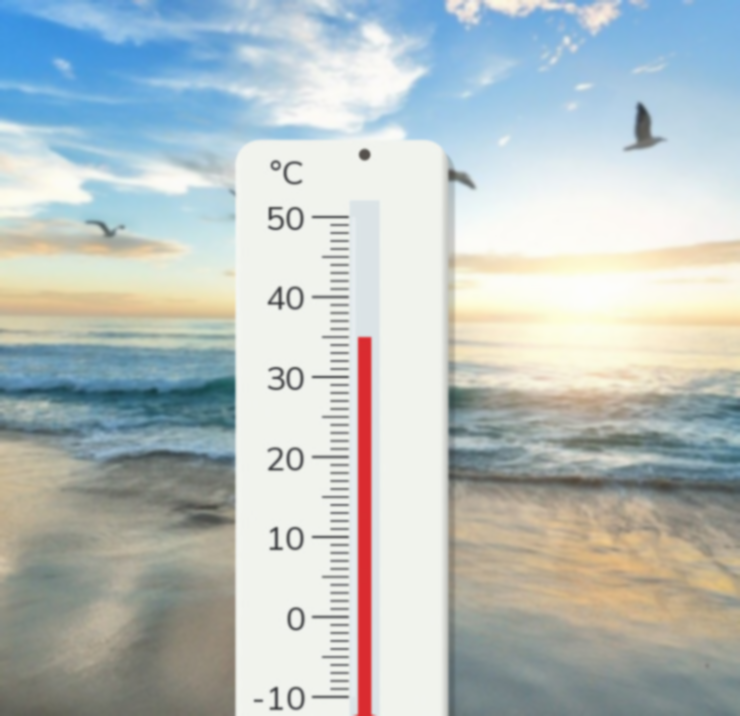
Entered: 35 °C
